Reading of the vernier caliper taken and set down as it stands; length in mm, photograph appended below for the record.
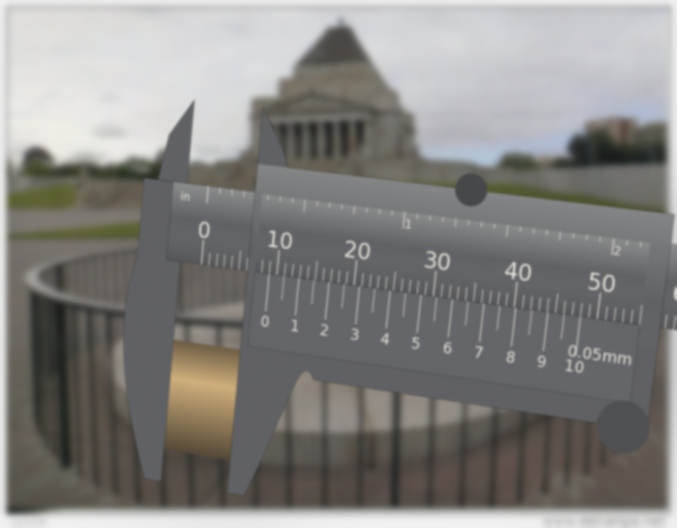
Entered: 9.0 mm
